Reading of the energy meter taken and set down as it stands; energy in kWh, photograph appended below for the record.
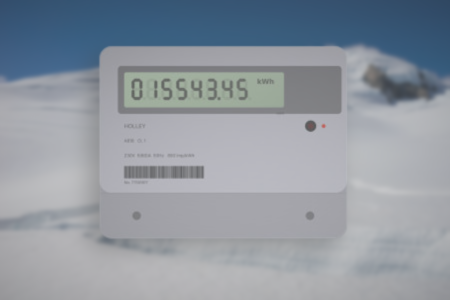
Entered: 15543.45 kWh
